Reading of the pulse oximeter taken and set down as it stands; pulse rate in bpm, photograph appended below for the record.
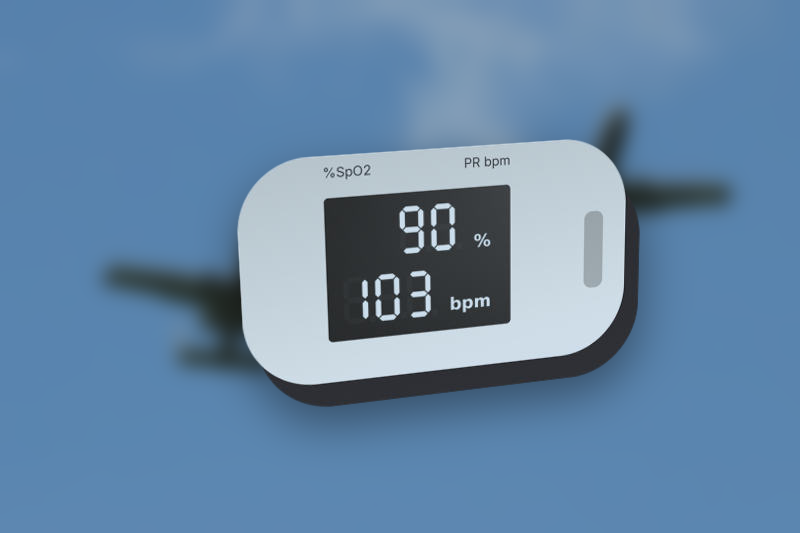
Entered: 103 bpm
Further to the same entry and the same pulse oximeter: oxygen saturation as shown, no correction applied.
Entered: 90 %
